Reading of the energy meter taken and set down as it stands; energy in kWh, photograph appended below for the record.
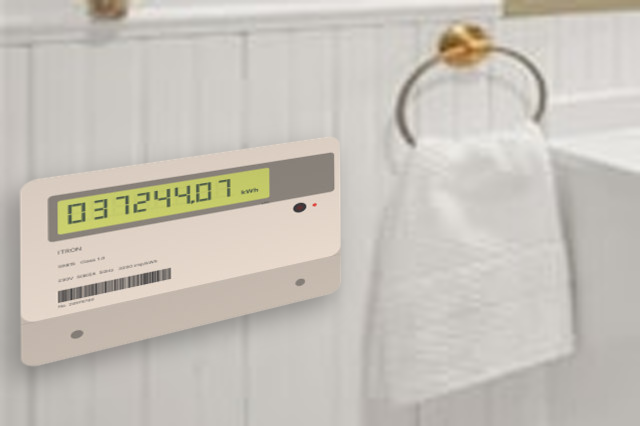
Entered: 37244.07 kWh
